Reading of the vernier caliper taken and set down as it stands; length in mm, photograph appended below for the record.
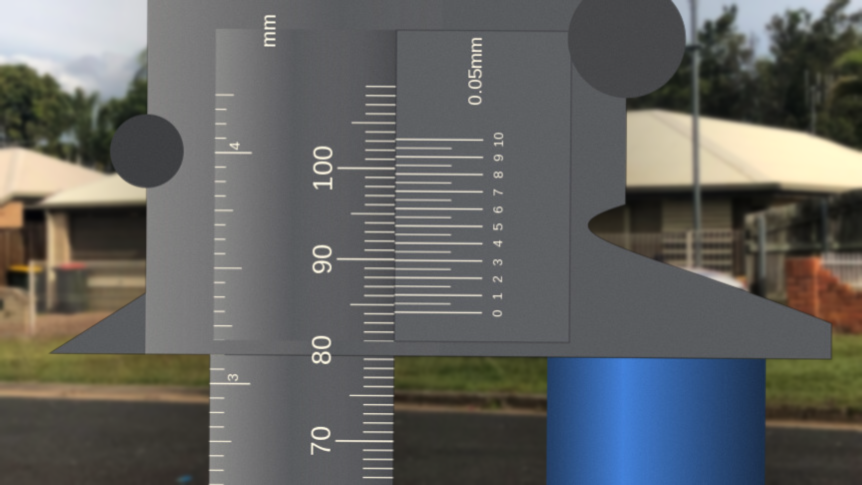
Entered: 84.2 mm
